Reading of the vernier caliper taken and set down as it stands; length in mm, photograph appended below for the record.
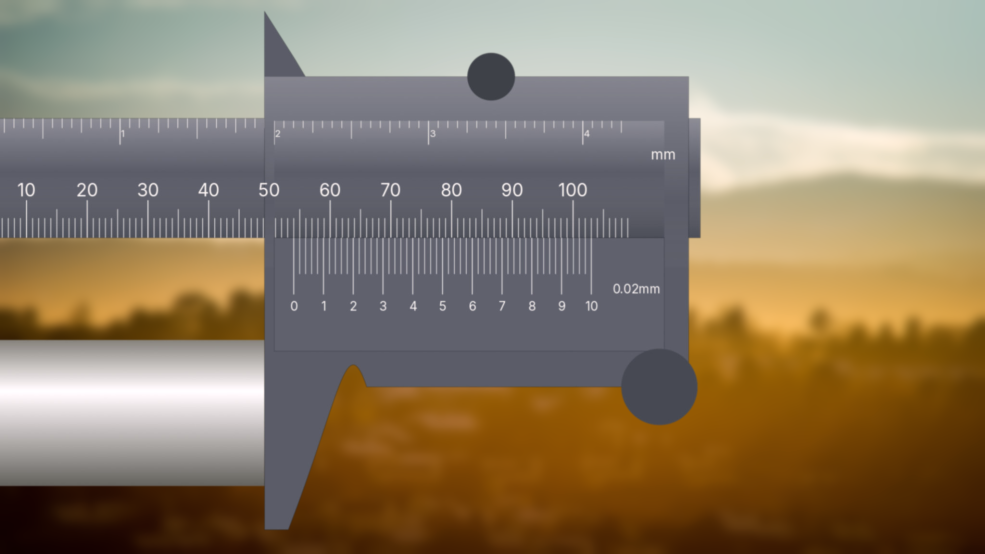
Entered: 54.0 mm
